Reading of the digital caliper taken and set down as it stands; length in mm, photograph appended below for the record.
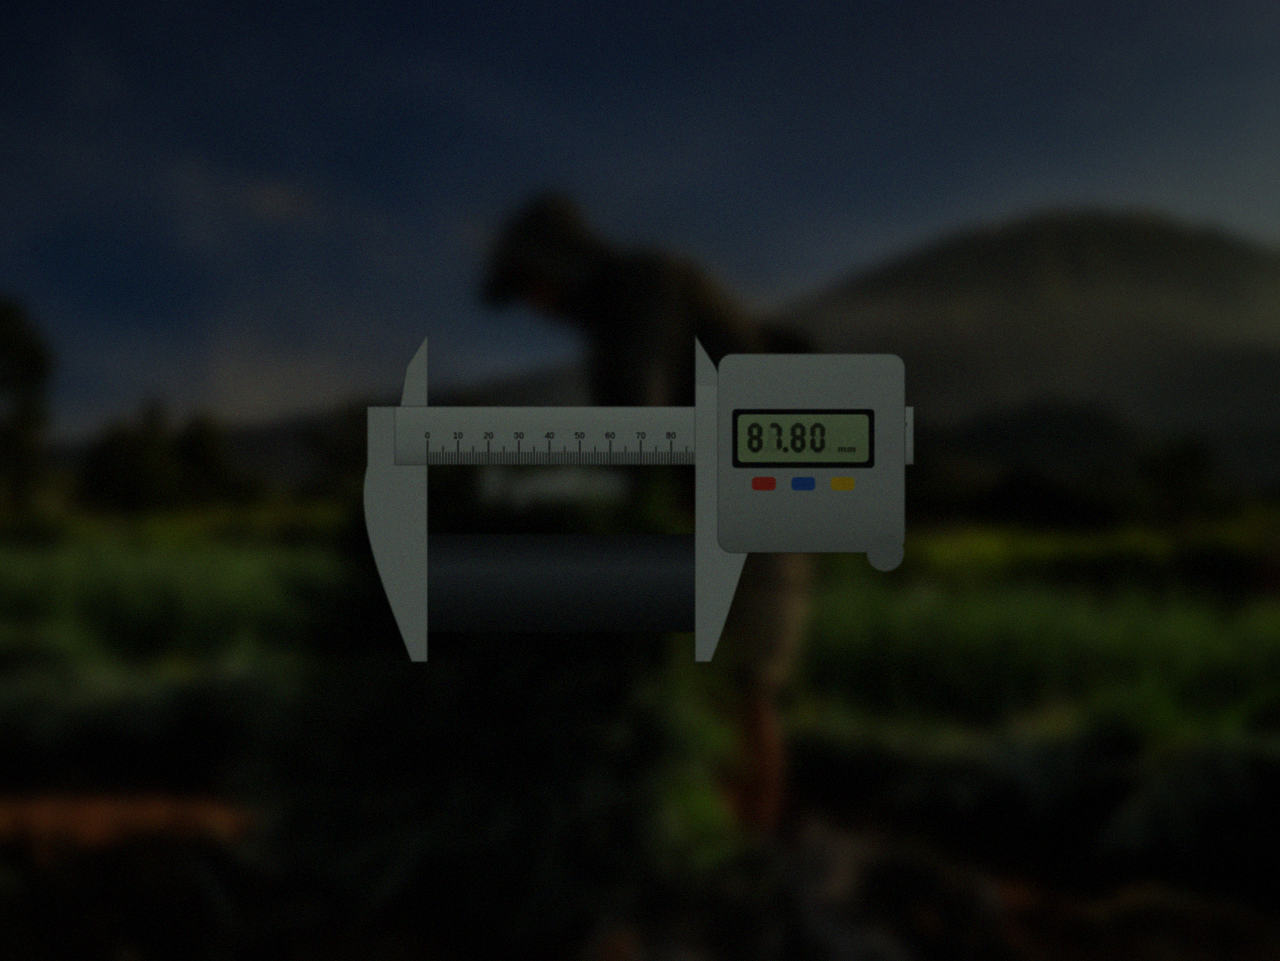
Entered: 87.80 mm
